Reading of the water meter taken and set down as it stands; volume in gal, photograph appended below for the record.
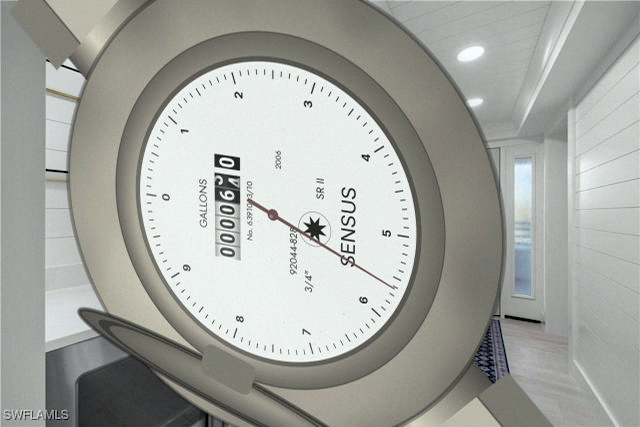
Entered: 635.6 gal
